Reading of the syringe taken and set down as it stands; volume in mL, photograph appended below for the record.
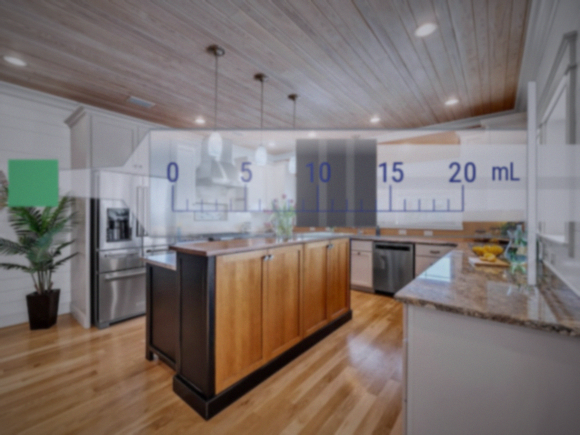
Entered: 8.5 mL
